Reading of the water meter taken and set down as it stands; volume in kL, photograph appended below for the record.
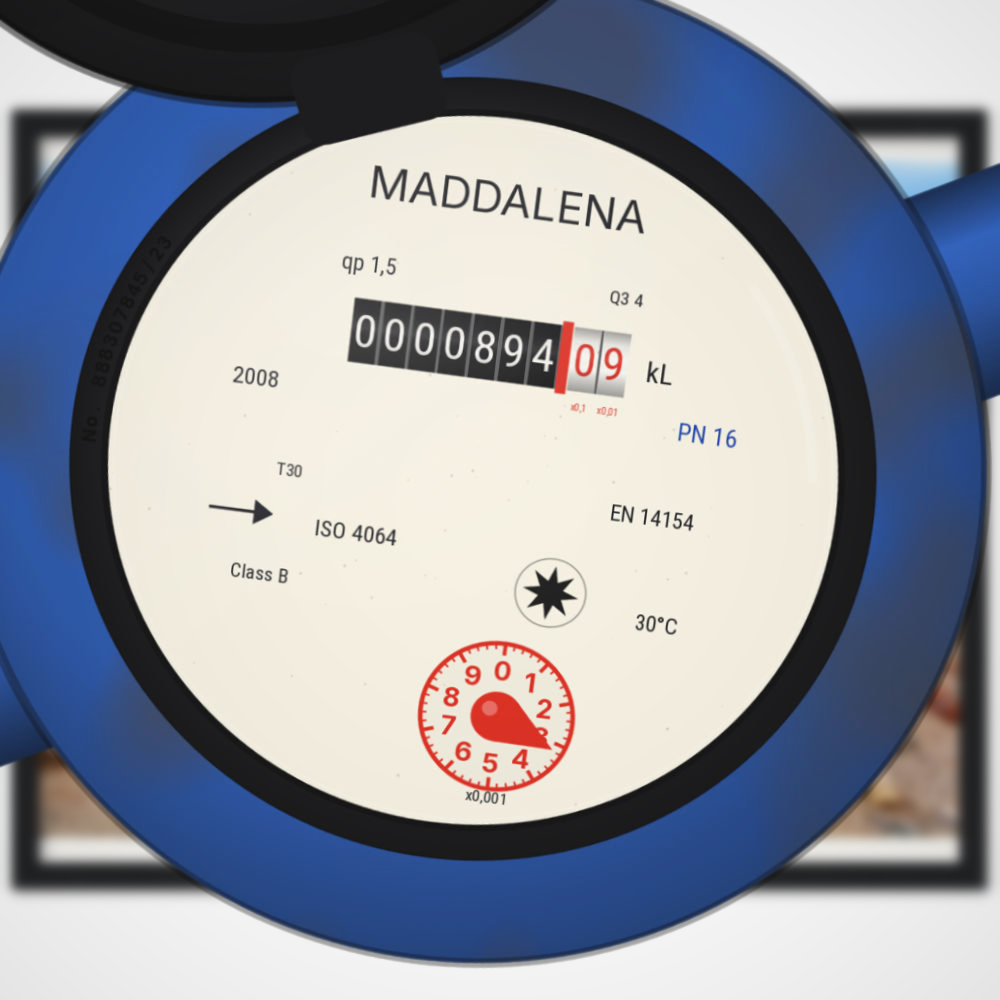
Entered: 894.093 kL
